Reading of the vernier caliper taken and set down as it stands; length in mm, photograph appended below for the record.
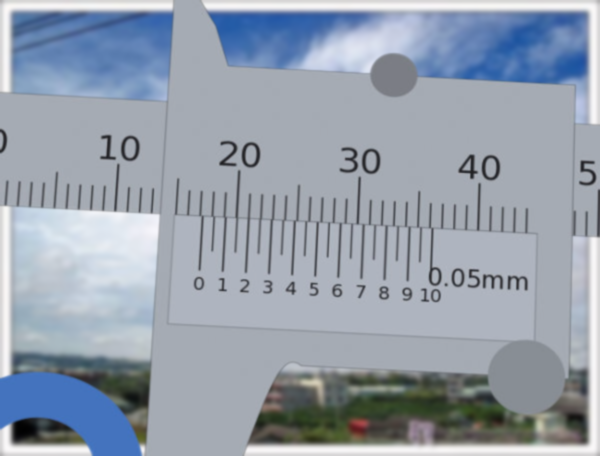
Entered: 17.2 mm
